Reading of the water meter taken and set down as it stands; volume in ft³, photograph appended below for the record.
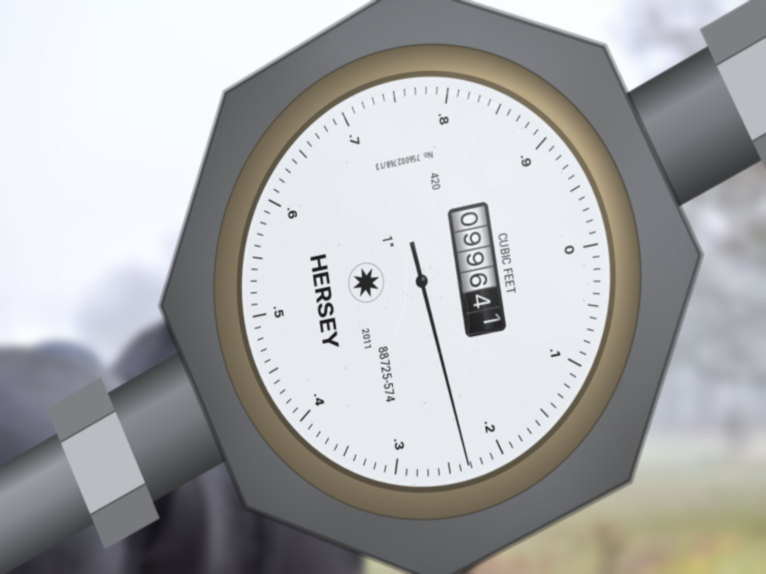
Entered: 99641.23 ft³
